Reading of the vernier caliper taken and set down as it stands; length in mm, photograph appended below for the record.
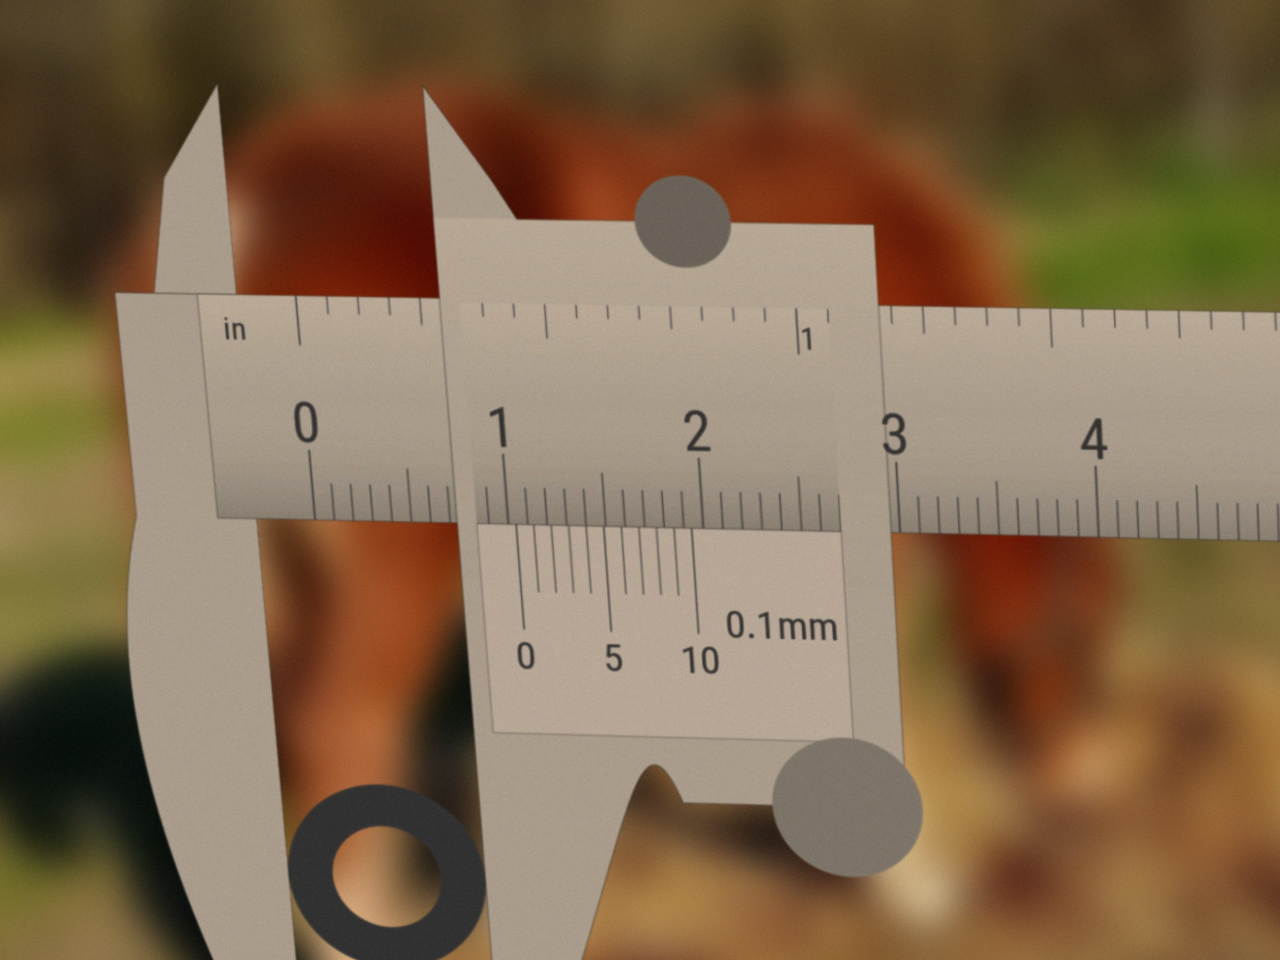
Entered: 10.4 mm
